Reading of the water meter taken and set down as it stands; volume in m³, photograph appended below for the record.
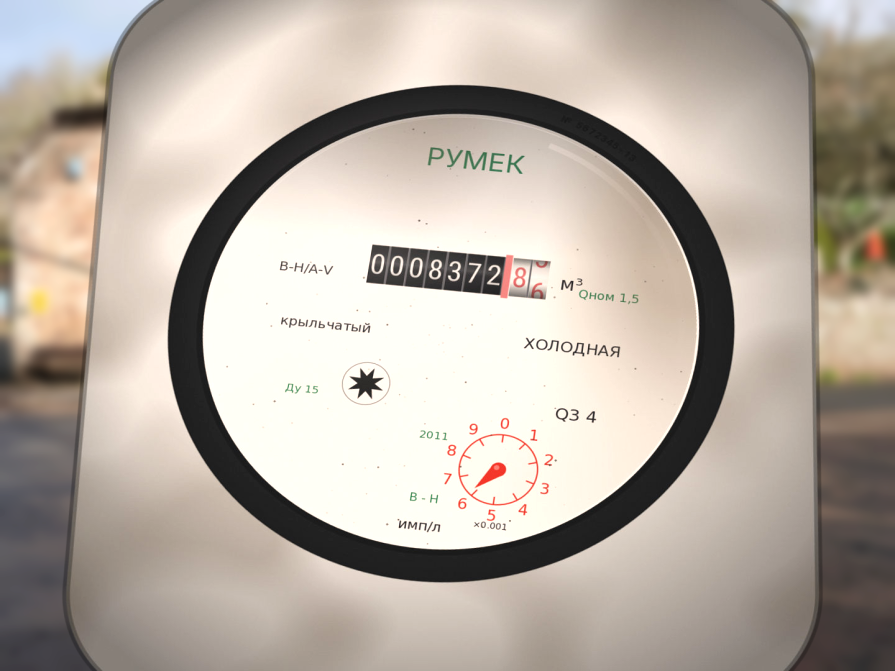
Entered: 8372.856 m³
